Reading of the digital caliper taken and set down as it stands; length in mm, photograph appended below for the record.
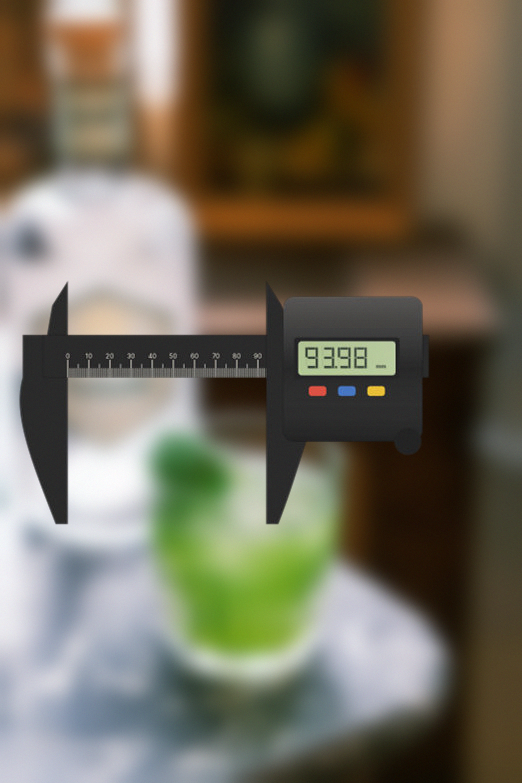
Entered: 93.98 mm
